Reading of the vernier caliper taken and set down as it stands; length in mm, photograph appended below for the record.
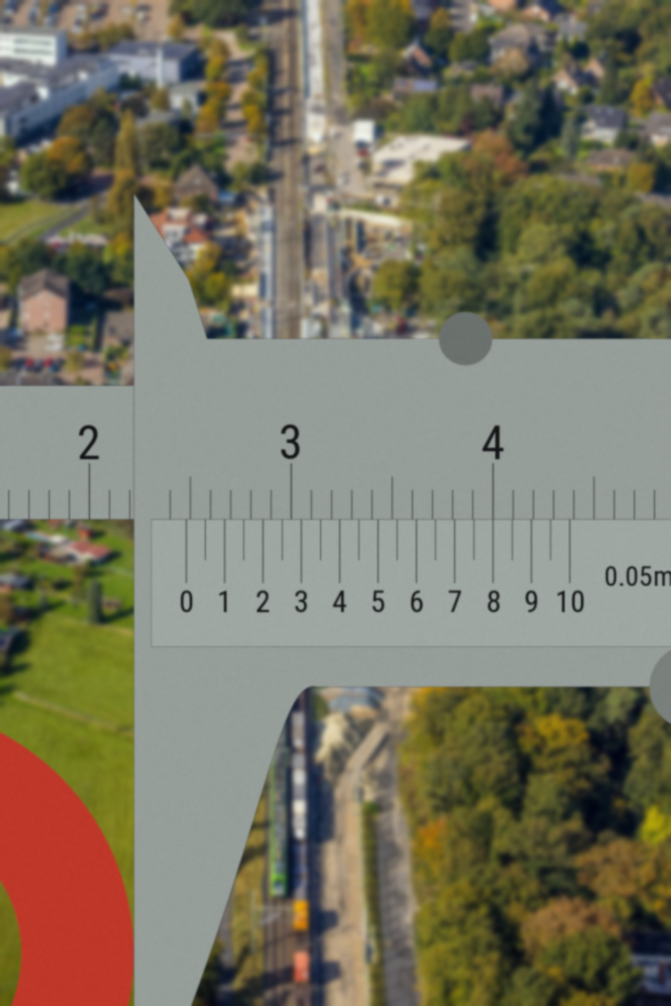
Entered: 24.8 mm
